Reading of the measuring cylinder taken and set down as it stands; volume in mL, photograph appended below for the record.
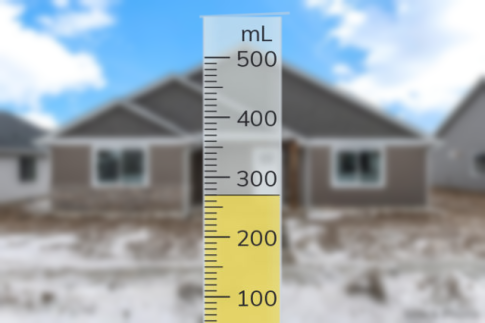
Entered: 270 mL
